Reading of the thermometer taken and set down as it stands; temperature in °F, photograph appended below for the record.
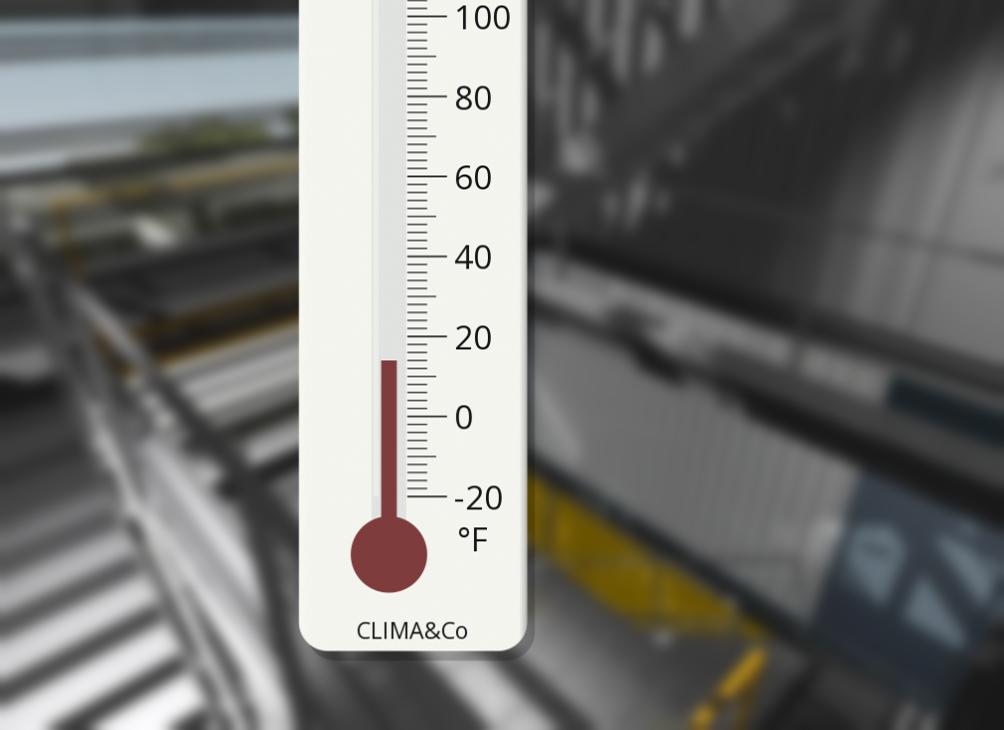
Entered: 14 °F
